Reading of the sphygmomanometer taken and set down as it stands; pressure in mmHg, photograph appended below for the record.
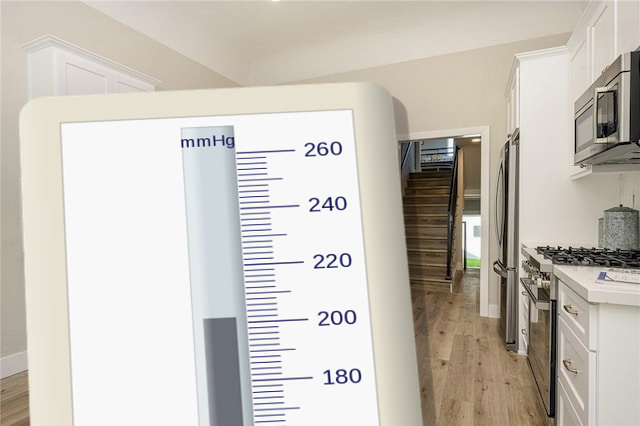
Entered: 202 mmHg
